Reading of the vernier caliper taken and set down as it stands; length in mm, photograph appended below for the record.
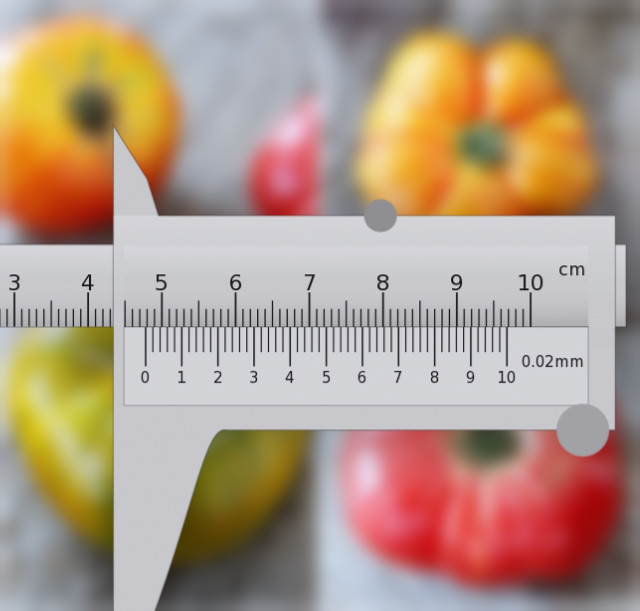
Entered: 47.8 mm
